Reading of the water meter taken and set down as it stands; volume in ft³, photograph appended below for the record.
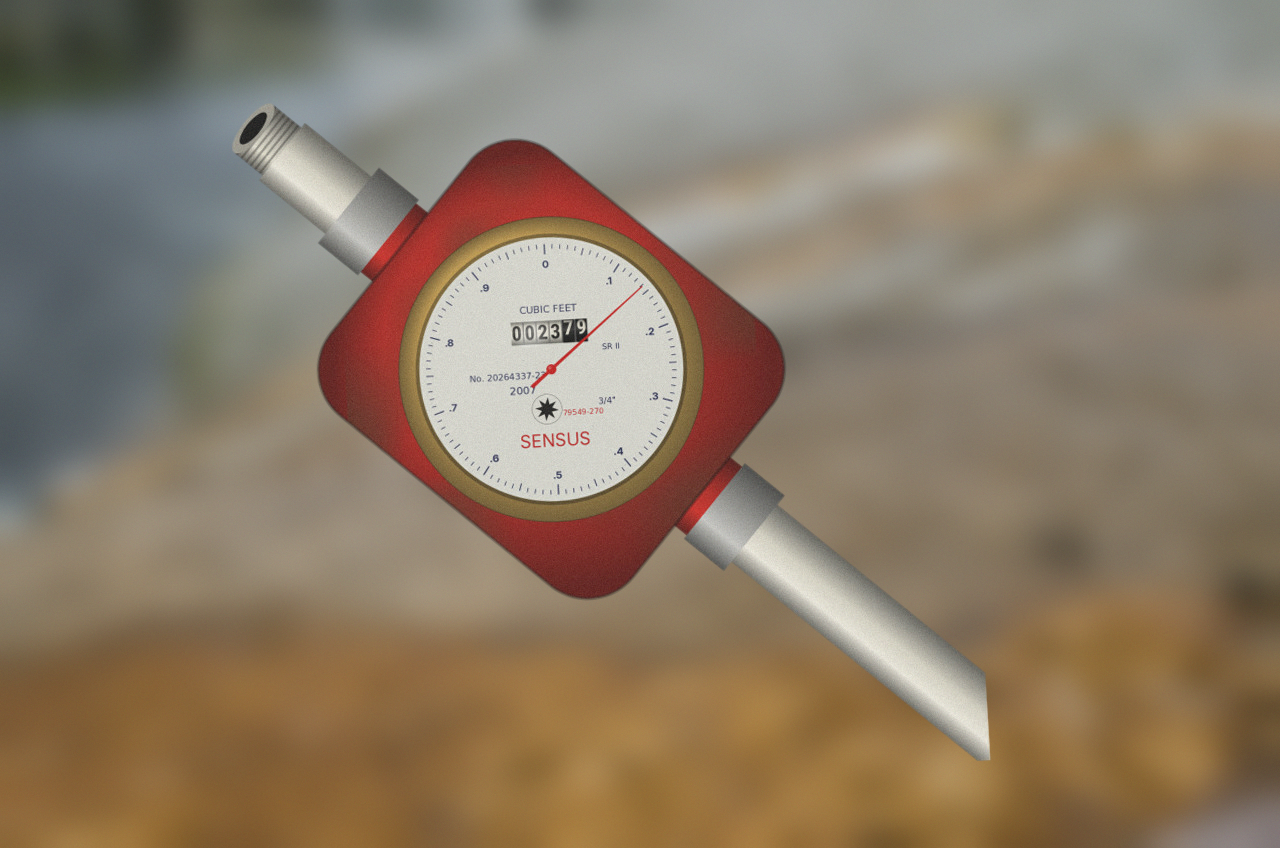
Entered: 2379.14 ft³
